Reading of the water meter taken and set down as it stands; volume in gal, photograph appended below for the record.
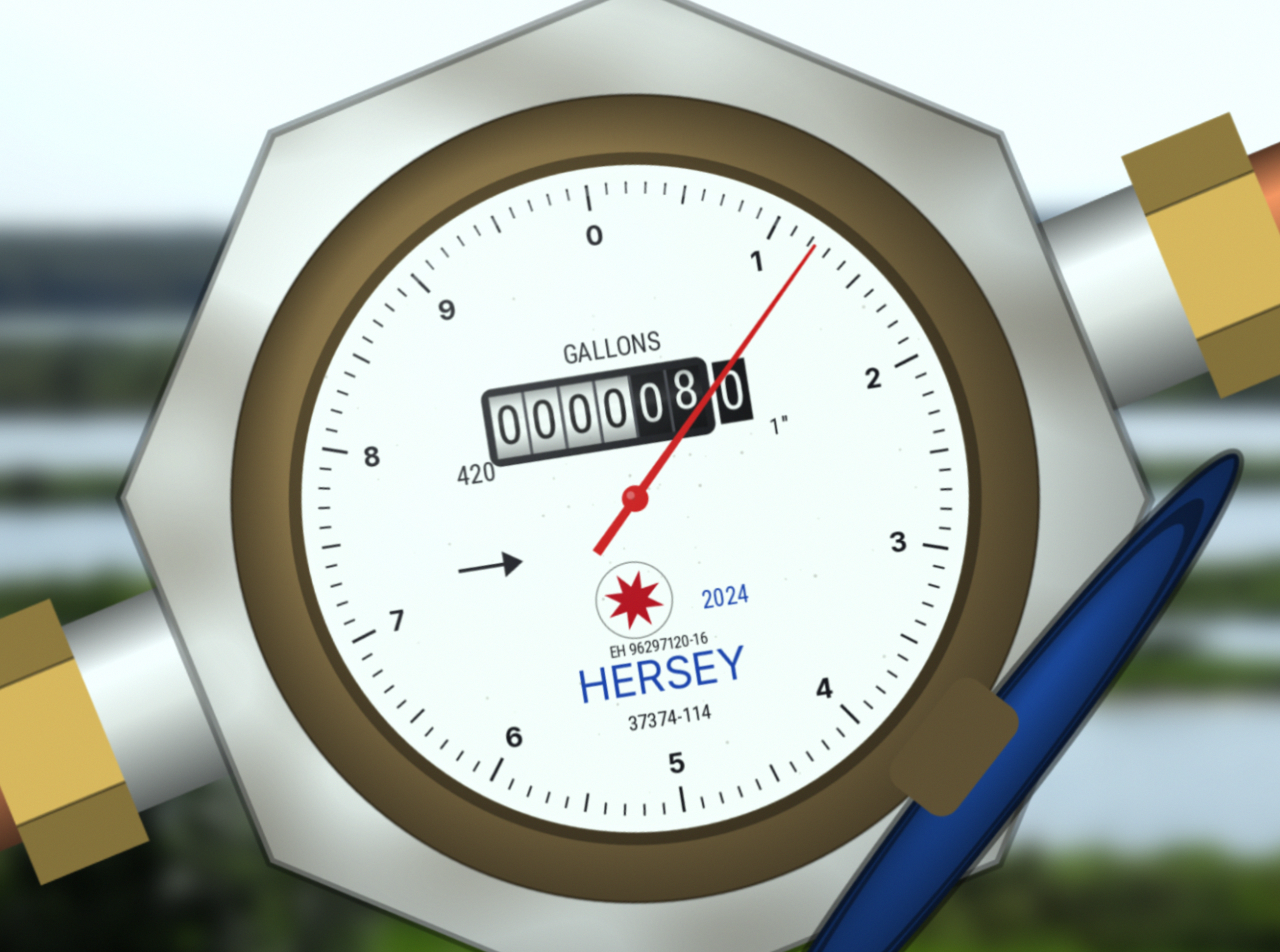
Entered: 81.2 gal
